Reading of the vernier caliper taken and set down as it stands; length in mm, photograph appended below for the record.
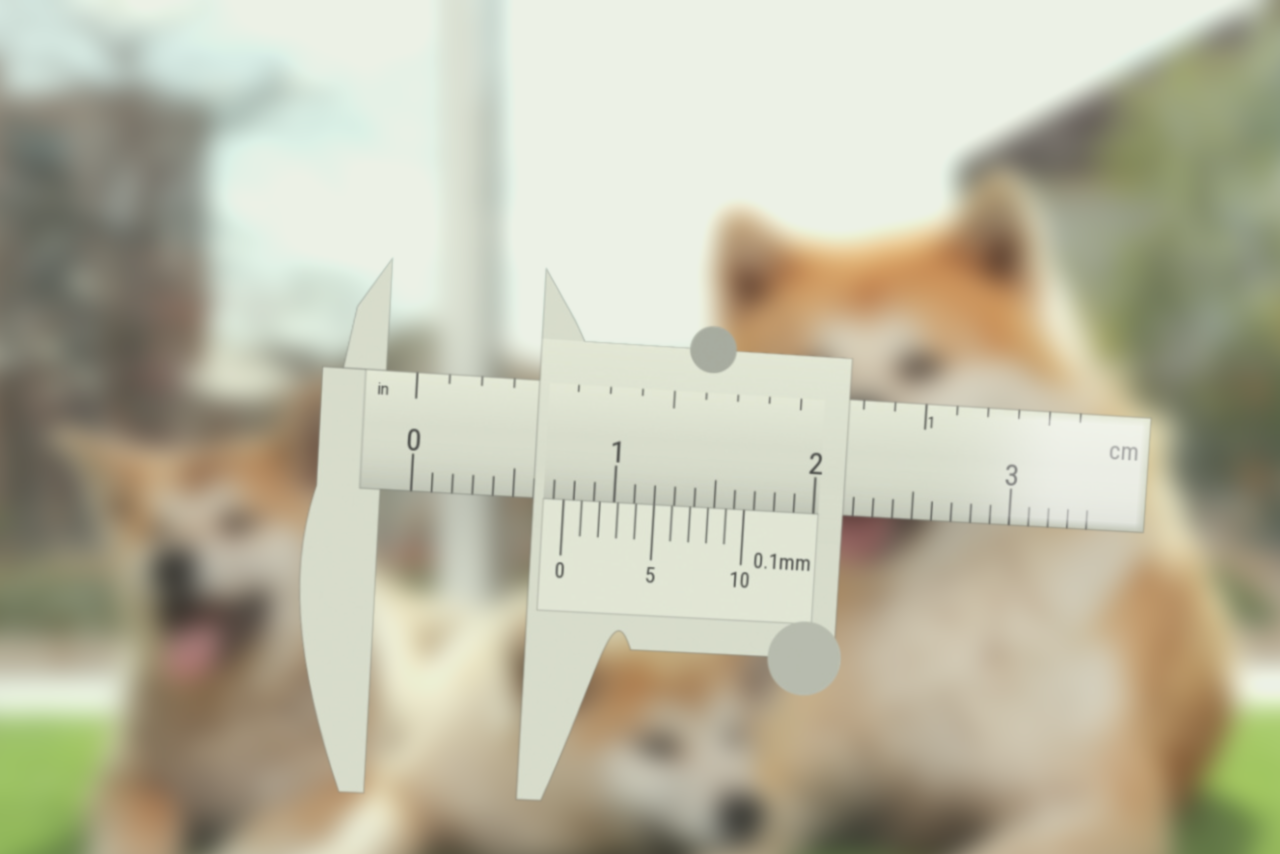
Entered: 7.5 mm
